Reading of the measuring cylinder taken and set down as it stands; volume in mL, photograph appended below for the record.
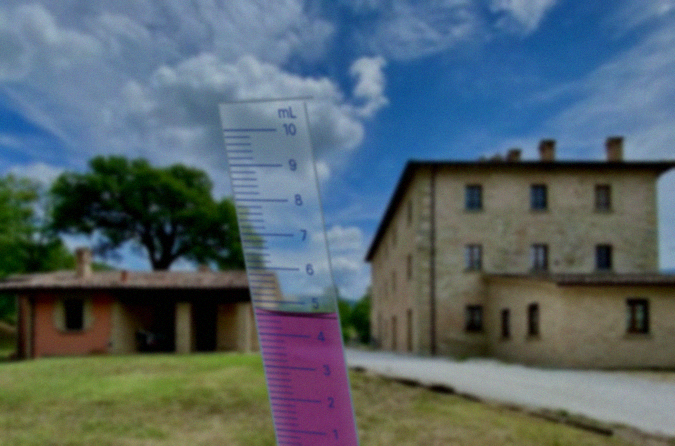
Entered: 4.6 mL
